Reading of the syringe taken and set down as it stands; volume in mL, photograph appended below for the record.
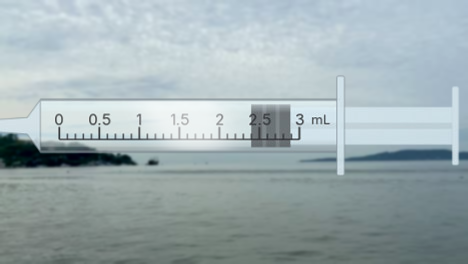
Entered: 2.4 mL
